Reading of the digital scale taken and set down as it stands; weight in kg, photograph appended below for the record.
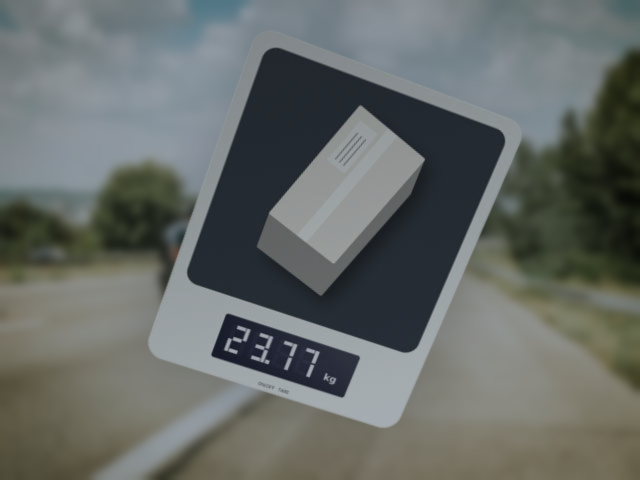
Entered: 23.77 kg
